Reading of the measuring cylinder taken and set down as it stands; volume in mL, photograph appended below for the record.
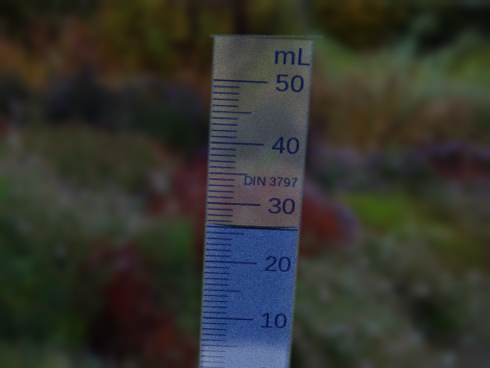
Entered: 26 mL
